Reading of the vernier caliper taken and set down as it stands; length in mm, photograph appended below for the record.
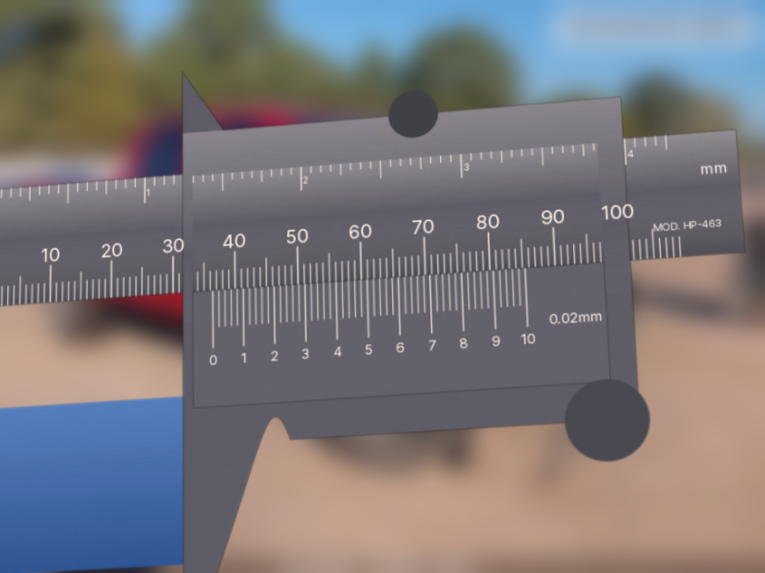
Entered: 36.4 mm
